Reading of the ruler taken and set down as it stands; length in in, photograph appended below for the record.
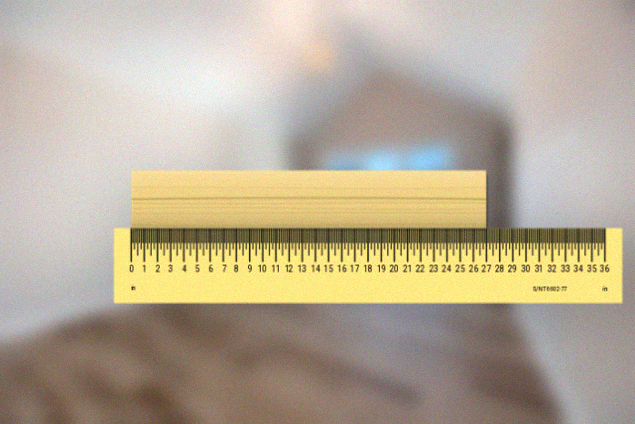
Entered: 27 in
